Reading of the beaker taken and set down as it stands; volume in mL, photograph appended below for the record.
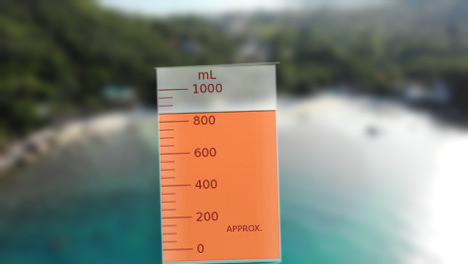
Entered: 850 mL
